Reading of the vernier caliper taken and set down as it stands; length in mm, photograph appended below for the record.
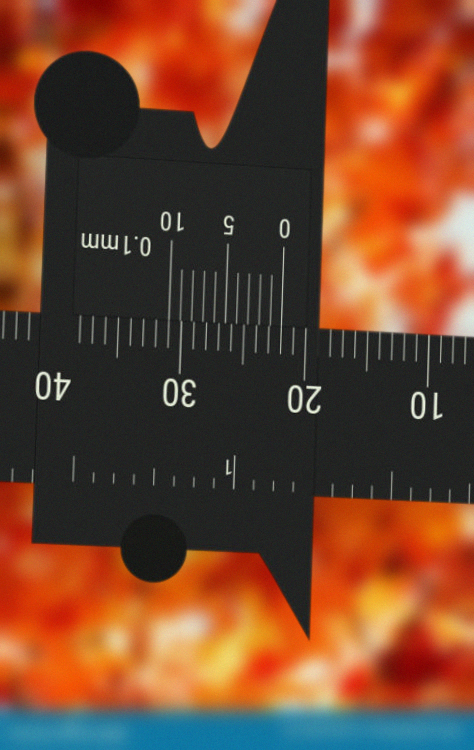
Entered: 22.0 mm
